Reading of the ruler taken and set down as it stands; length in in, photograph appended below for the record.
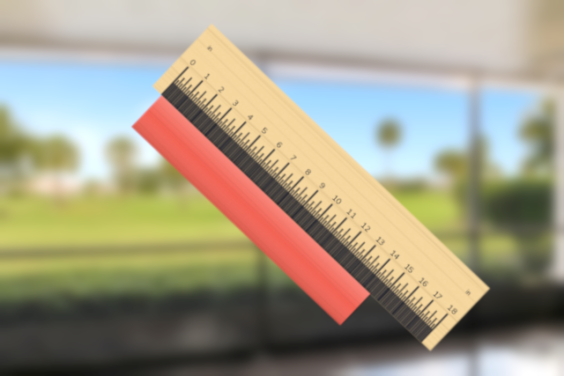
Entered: 14.5 in
